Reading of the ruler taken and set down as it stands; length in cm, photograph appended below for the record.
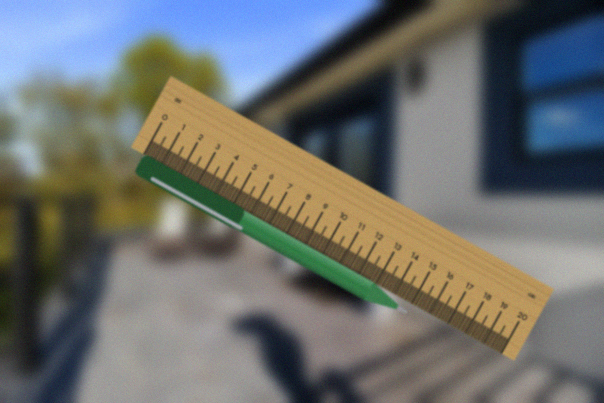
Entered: 15 cm
